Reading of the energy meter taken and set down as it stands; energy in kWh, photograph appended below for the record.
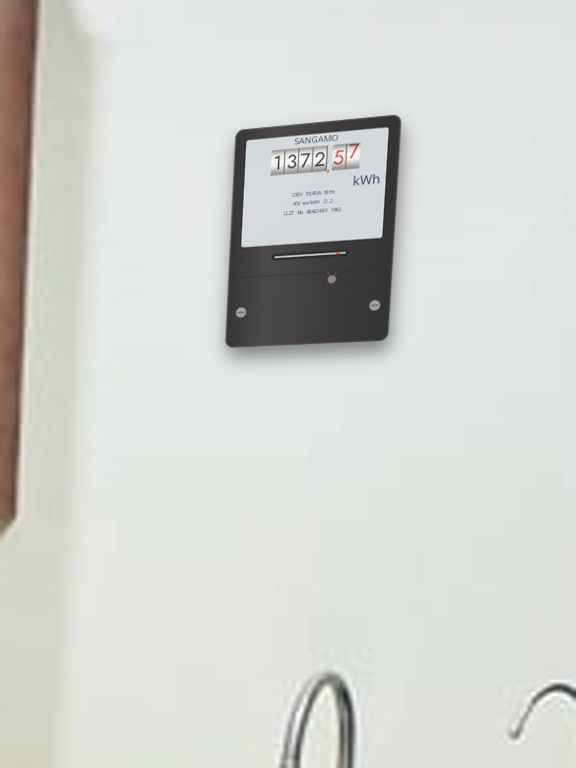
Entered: 1372.57 kWh
